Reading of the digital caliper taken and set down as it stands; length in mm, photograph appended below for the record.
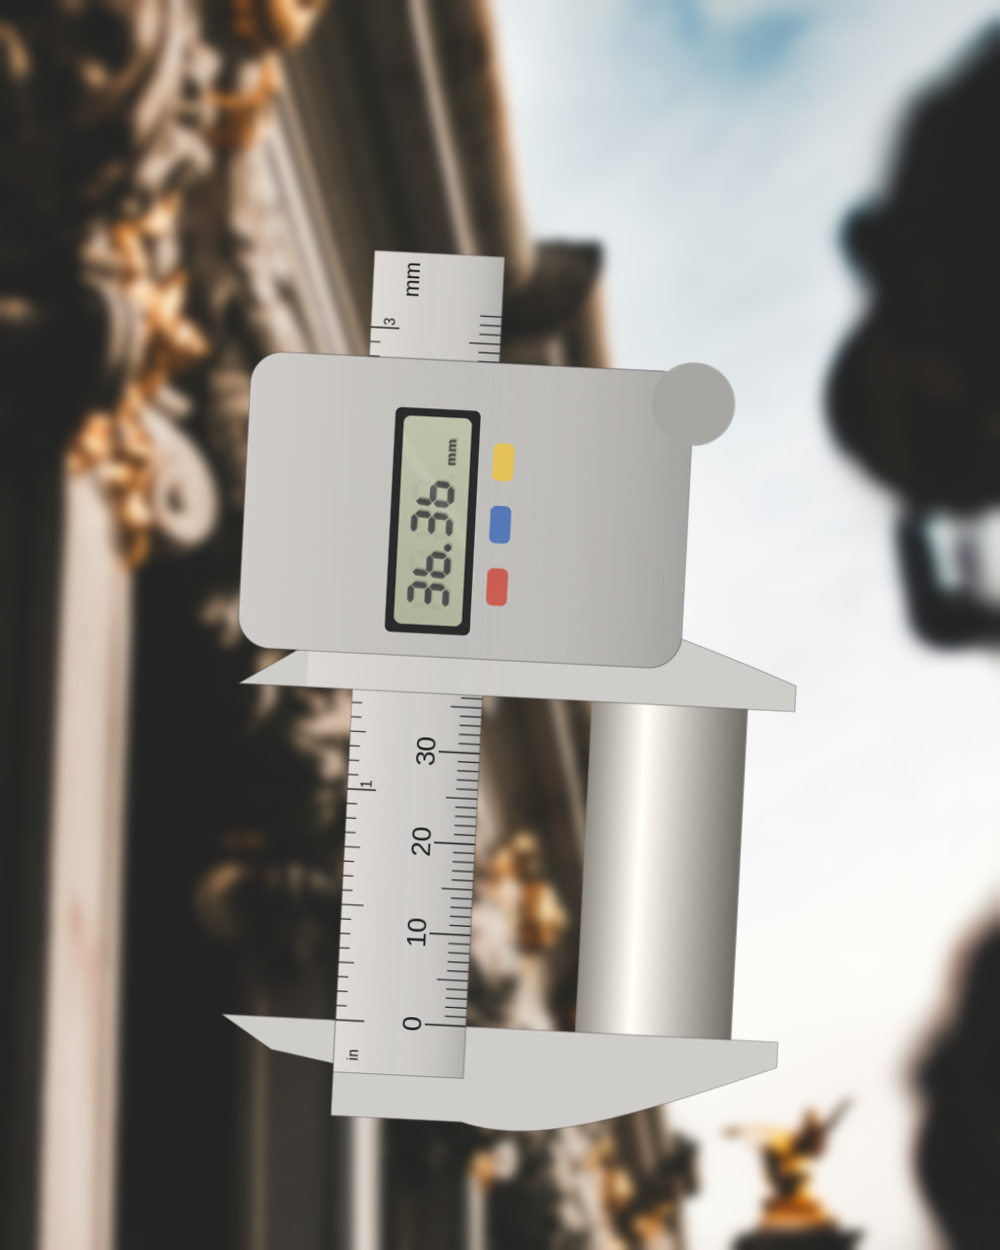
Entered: 36.36 mm
